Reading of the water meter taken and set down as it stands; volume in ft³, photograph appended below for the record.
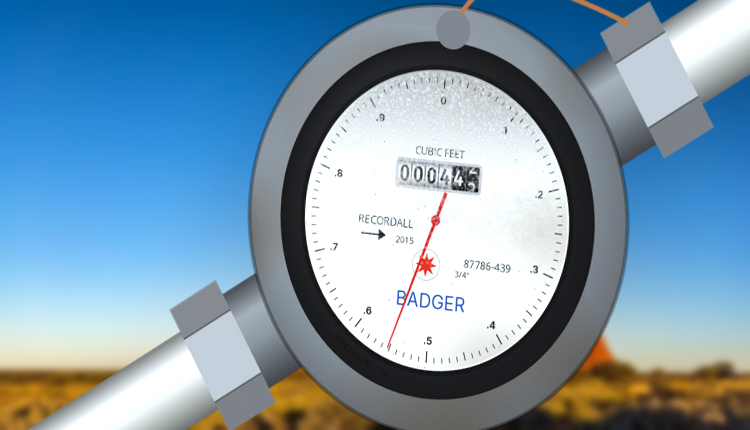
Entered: 442.55 ft³
